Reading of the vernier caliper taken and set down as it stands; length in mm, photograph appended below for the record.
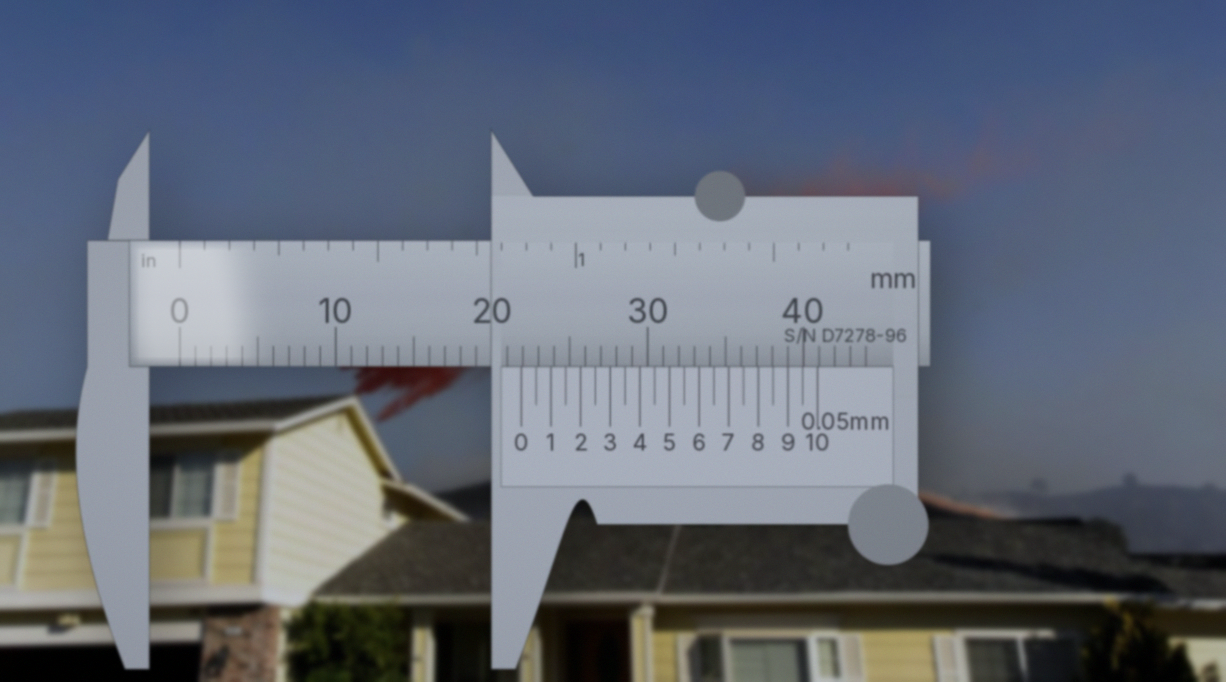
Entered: 21.9 mm
